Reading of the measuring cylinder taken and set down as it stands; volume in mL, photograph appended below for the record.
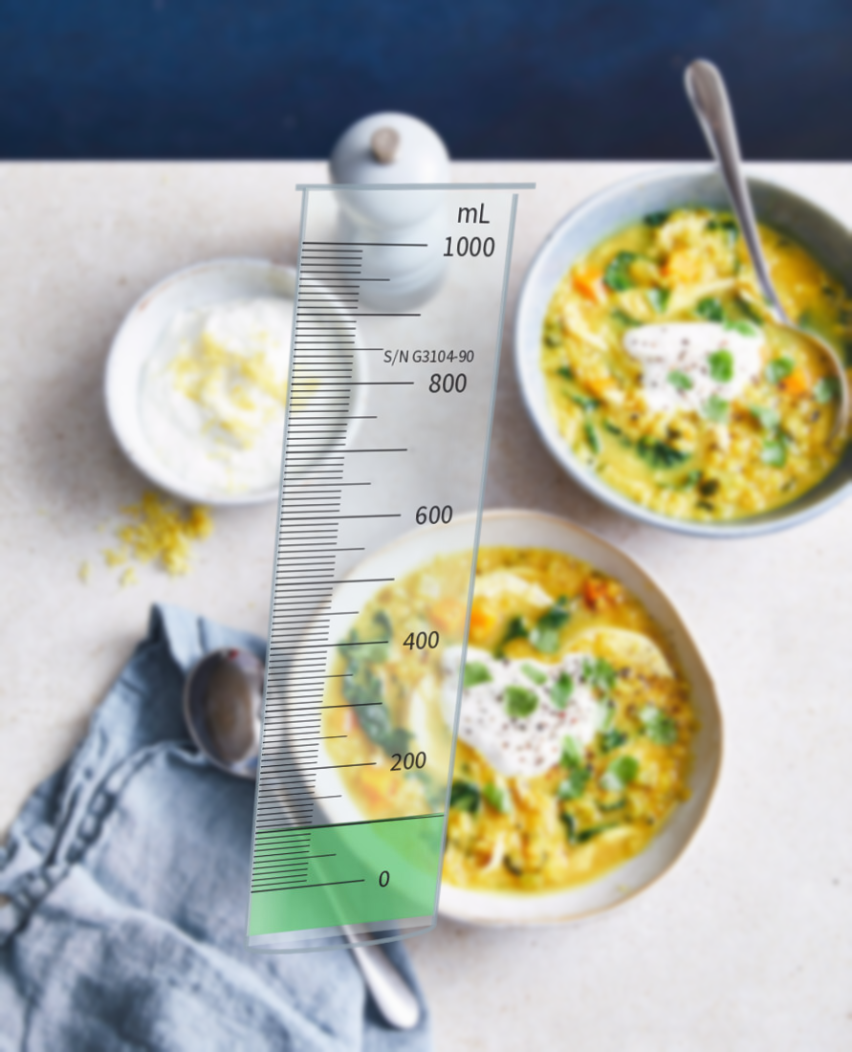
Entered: 100 mL
